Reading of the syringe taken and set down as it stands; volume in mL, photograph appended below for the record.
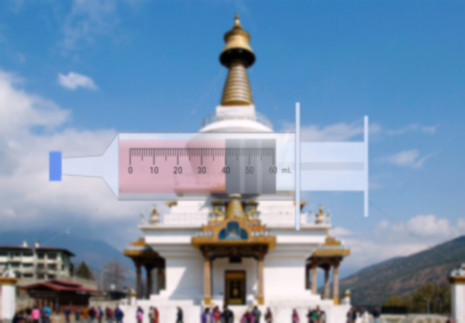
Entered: 40 mL
